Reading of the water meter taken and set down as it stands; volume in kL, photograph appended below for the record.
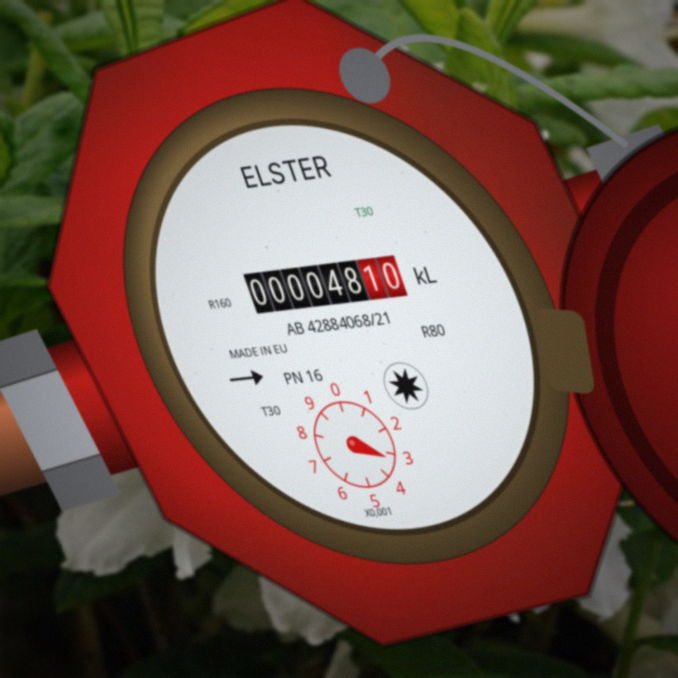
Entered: 48.103 kL
